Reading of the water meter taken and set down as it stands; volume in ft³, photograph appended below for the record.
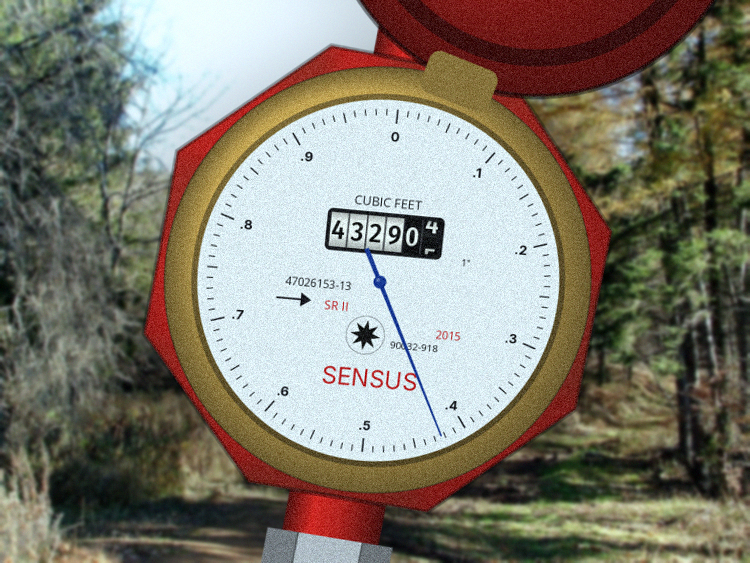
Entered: 432904.42 ft³
